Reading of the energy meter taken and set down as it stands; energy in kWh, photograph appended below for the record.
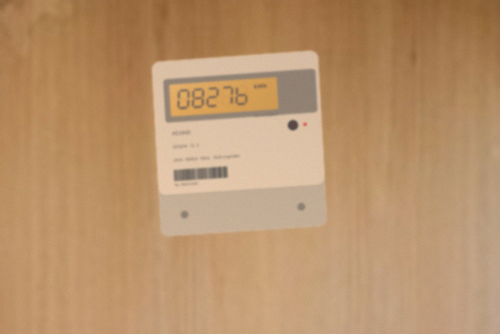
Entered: 8276 kWh
